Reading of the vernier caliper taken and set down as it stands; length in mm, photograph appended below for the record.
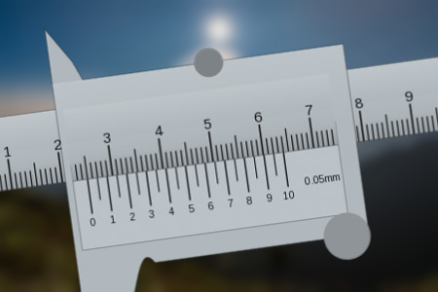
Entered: 25.0 mm
